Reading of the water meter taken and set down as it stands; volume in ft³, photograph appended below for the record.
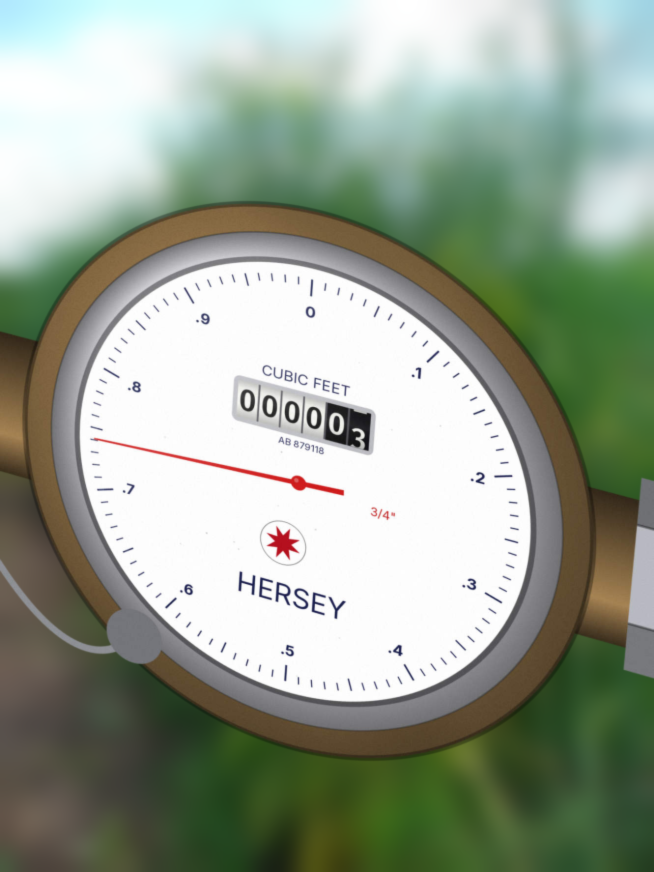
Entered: 2.74 ft³
